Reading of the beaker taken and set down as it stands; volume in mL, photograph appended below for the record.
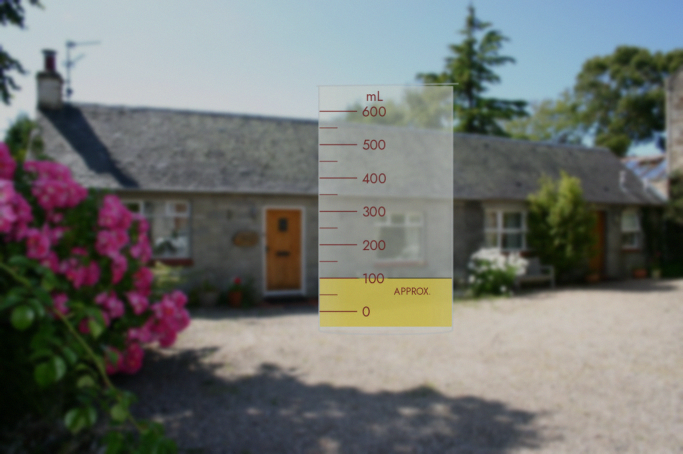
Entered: 100 mL
